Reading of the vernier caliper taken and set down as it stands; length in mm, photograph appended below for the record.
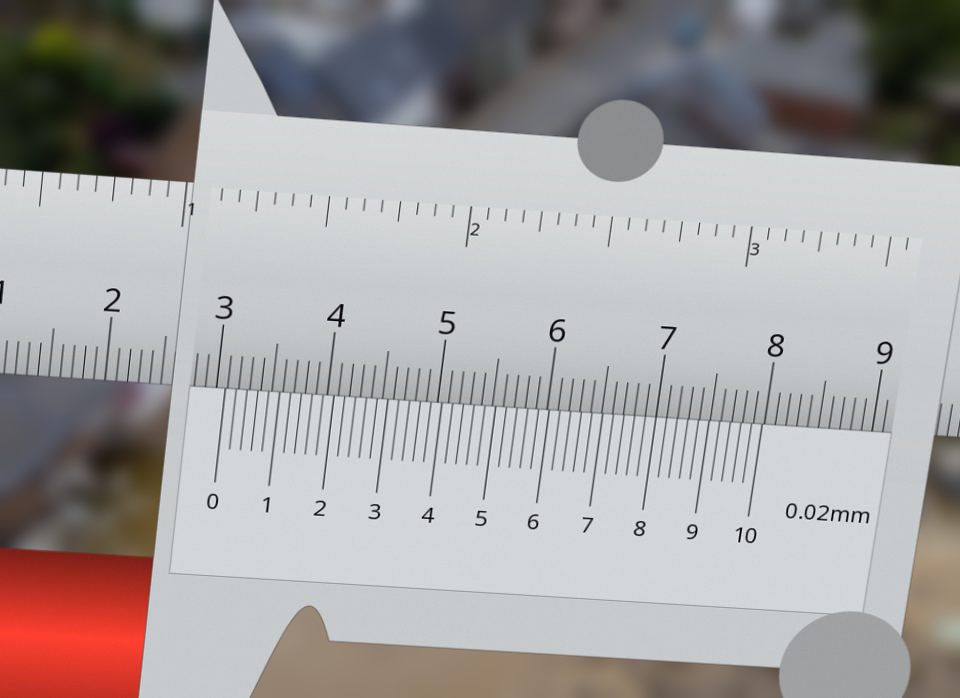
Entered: 30.8 mm
